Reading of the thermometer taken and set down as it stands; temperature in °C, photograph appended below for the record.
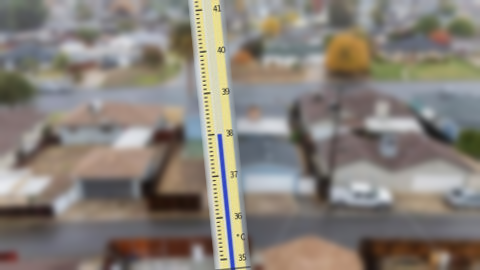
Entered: 38 °C
